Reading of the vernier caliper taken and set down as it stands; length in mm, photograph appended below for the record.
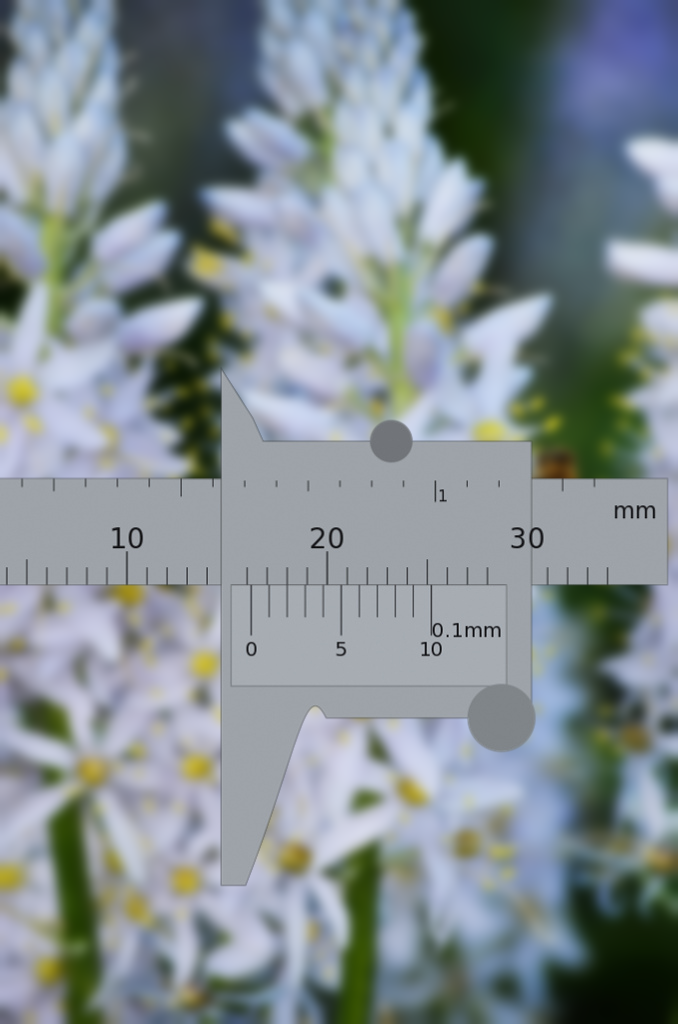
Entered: 16.2 mm
